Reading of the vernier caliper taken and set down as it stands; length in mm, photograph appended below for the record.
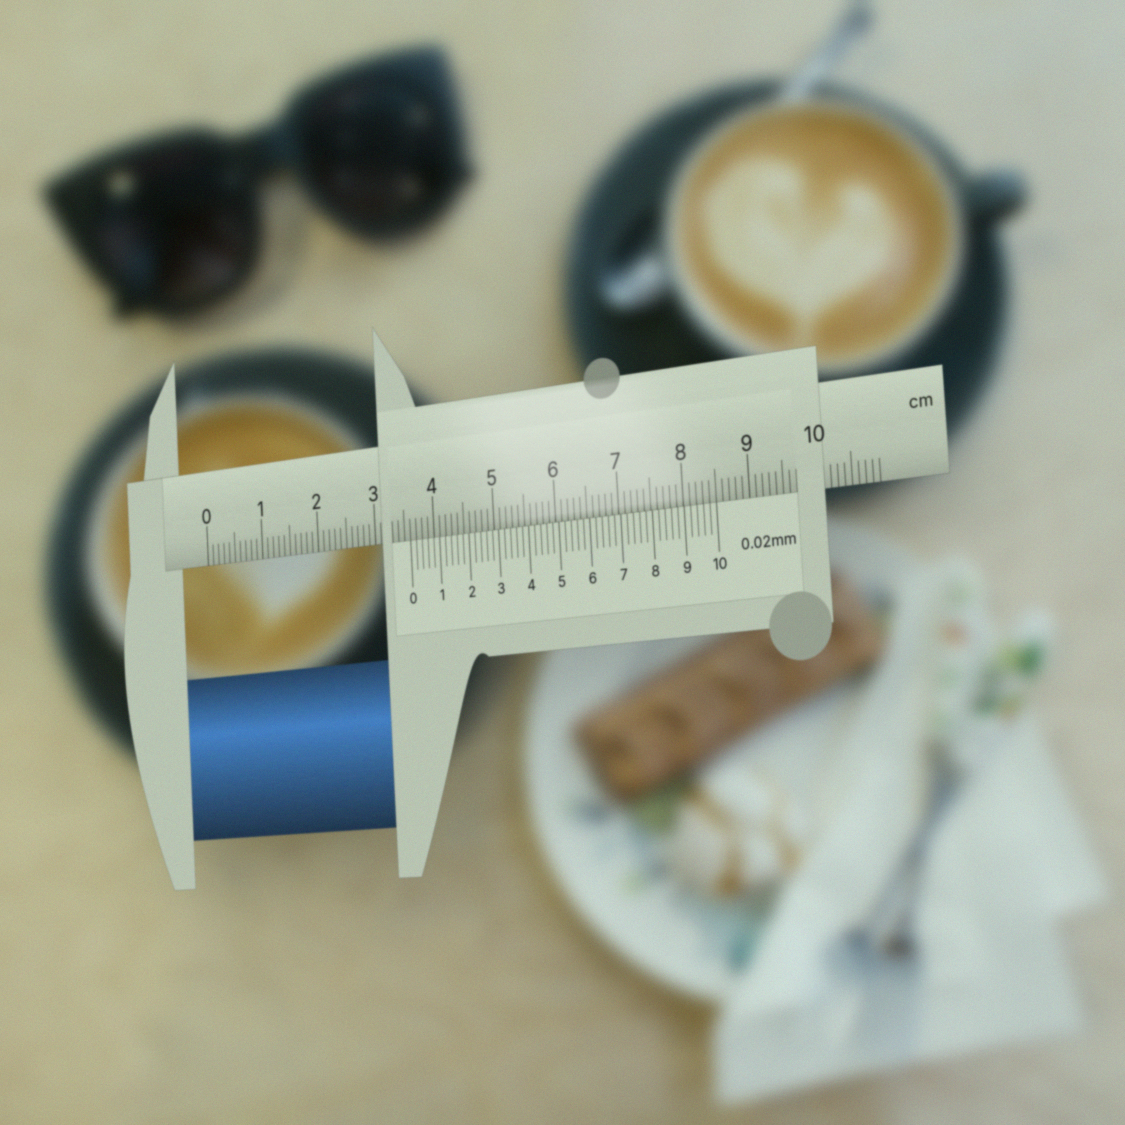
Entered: 36.0 mm
